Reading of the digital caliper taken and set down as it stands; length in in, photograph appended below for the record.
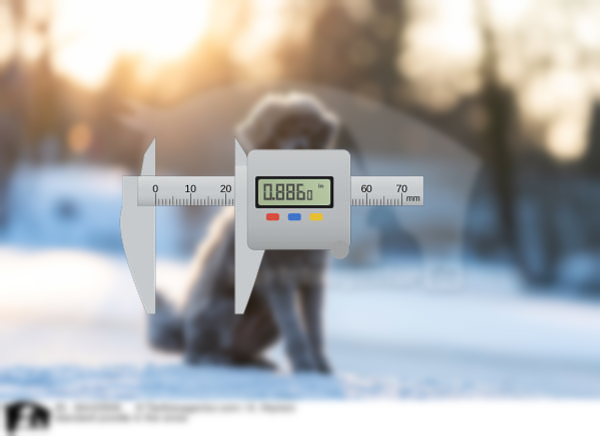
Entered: 0.8860 in
